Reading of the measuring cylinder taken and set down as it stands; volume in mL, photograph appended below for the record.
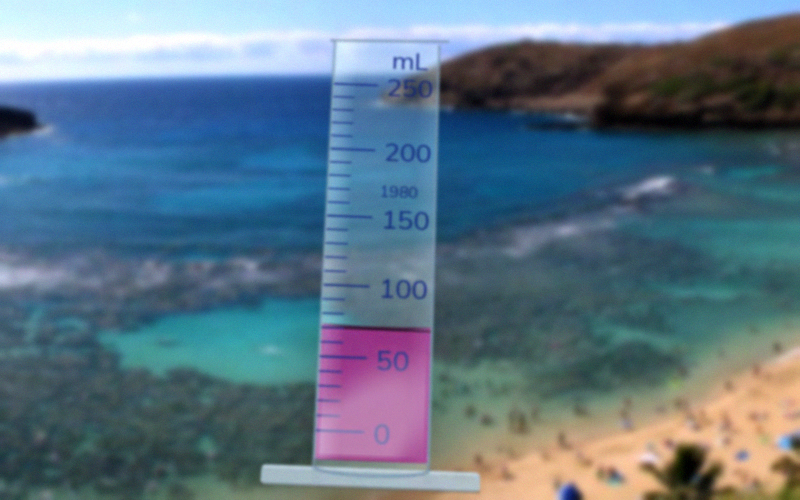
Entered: 70 mL
